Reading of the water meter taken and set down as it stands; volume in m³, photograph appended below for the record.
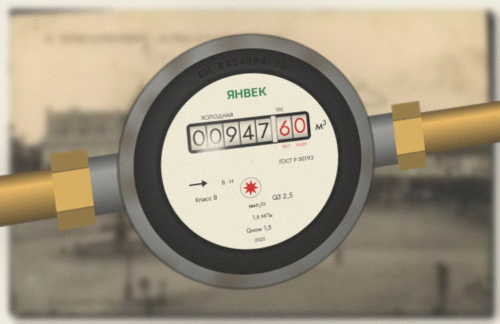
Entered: 947.60 m³
